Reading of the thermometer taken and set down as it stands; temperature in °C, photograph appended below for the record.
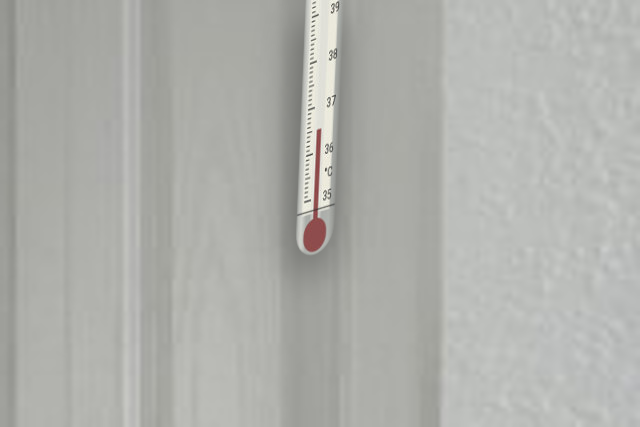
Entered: 36.5 °C
